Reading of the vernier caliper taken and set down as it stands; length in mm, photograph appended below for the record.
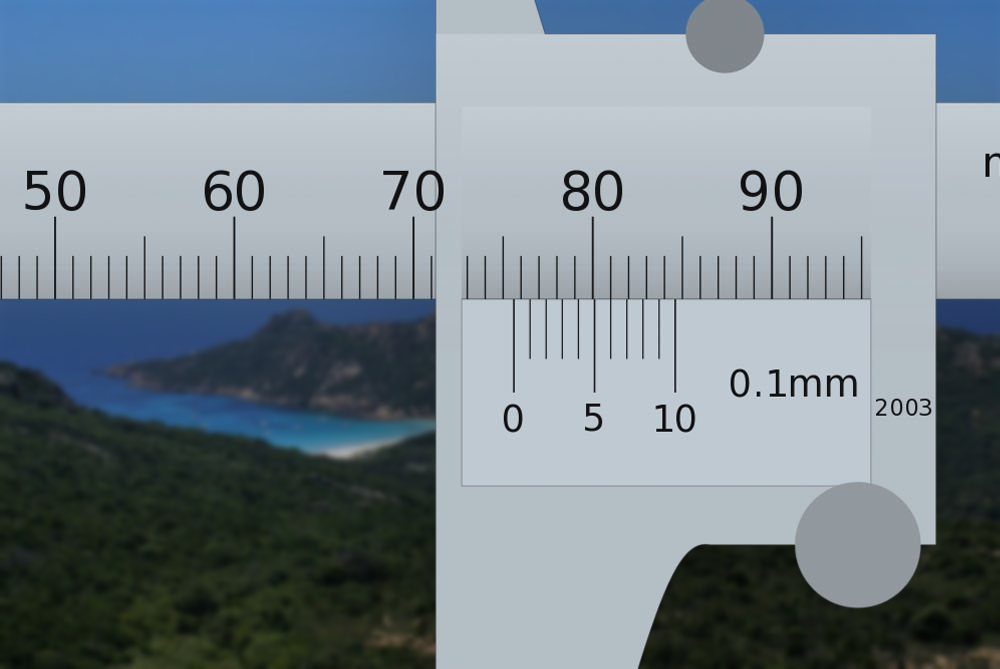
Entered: 75.6 mm
